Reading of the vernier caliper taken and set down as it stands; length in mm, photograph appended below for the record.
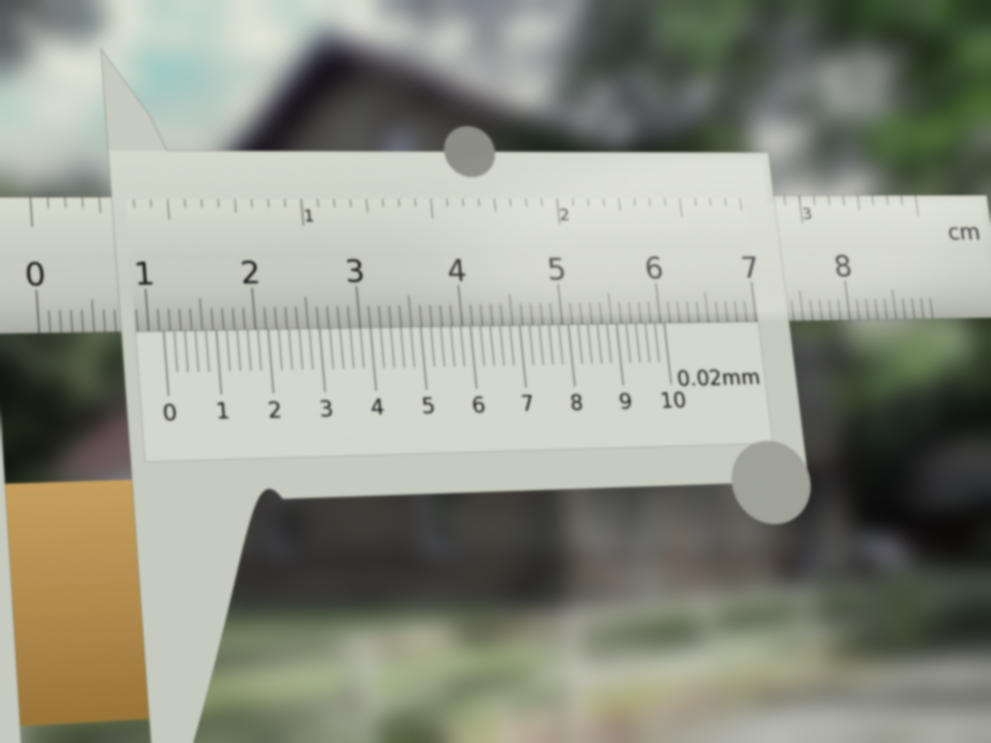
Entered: 11.4 mm
